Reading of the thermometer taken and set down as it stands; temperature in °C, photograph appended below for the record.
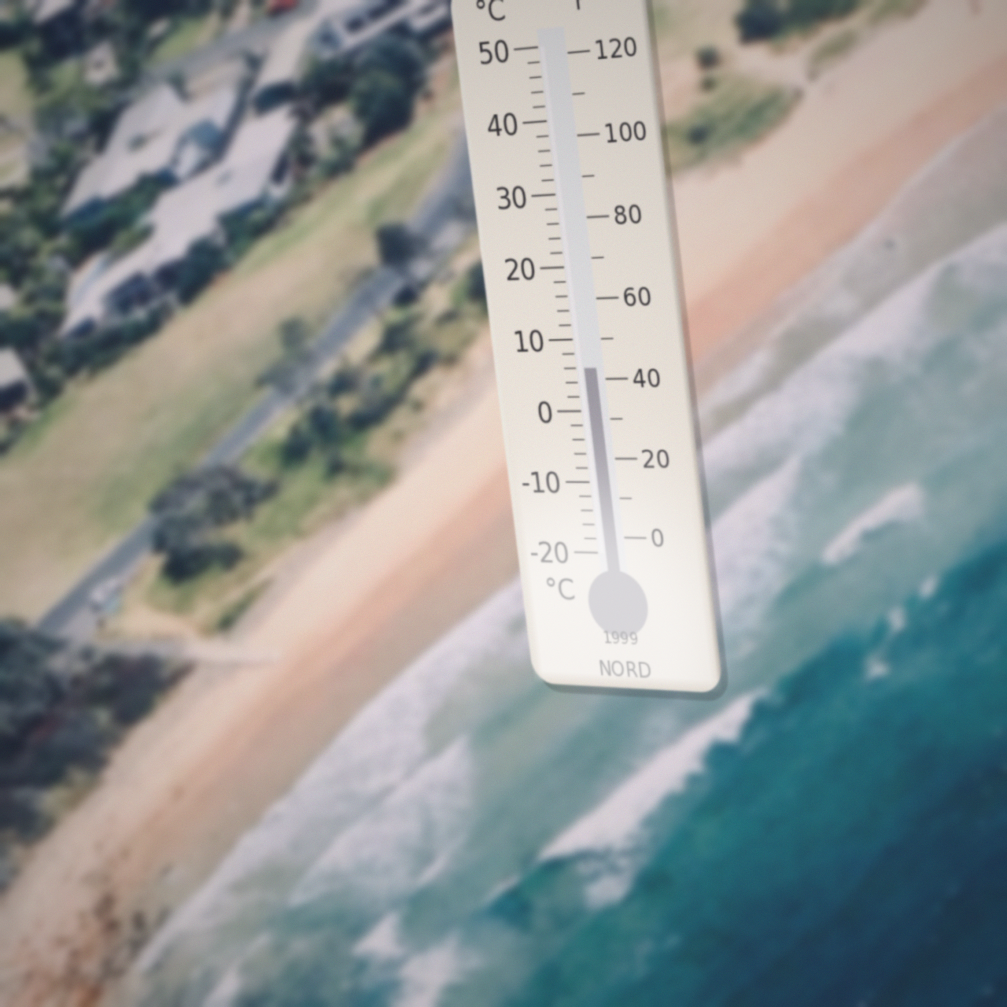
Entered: 6 °C
